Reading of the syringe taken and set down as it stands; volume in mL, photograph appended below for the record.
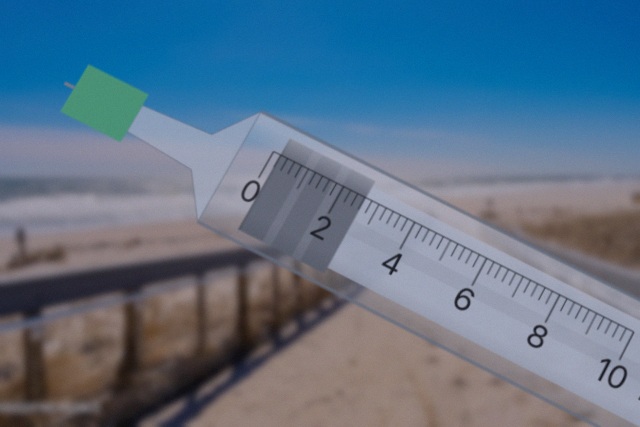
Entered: 0.2 mL
